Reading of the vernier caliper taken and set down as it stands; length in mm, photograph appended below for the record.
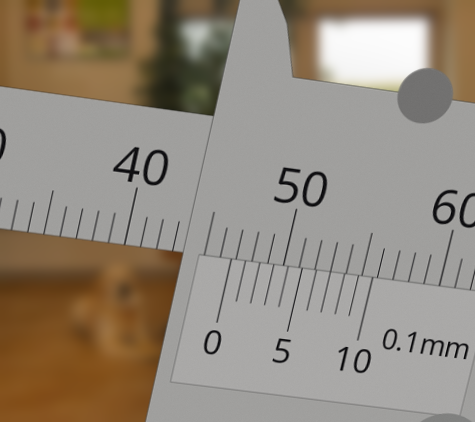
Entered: 46.7 mm
